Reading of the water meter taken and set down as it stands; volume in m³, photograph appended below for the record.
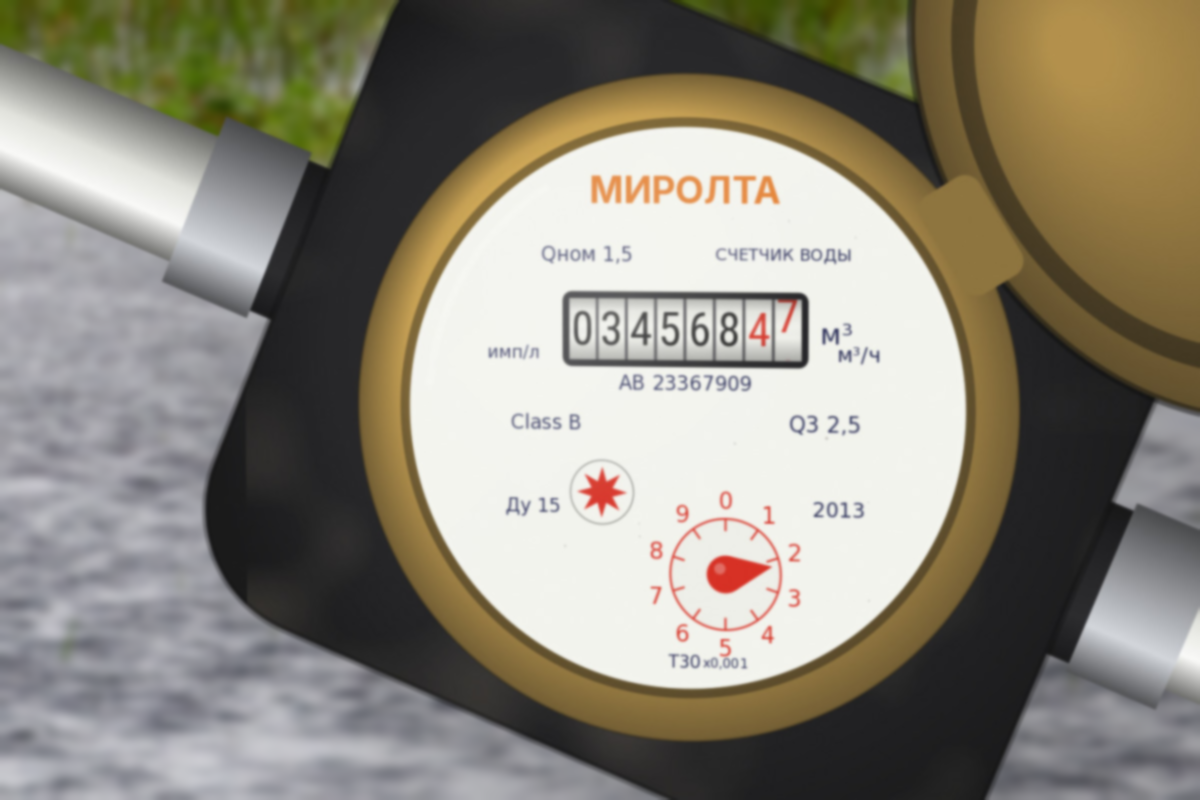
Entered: 34568.472 m³
